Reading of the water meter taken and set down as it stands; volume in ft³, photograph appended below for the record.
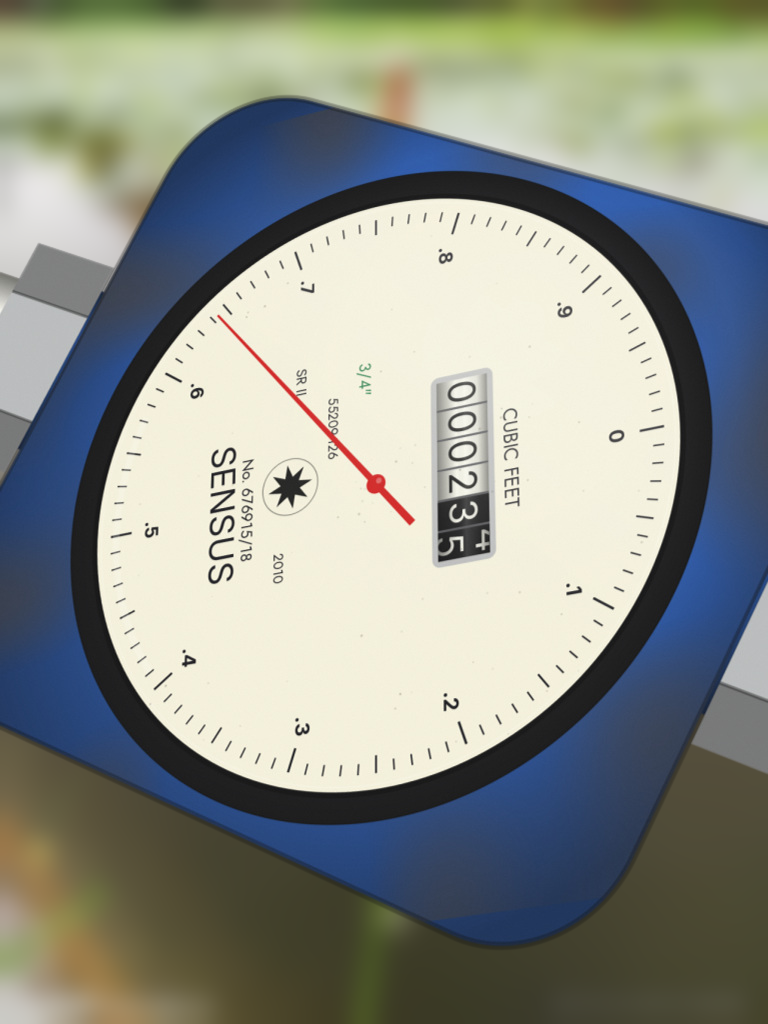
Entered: 234.64 ft³
